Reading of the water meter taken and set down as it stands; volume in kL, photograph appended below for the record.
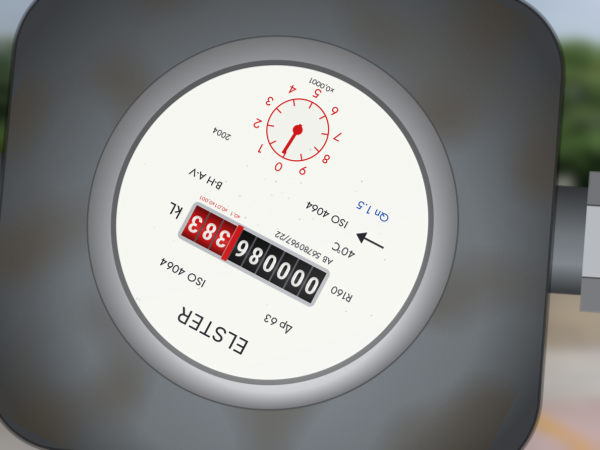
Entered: 86.3830 kL
